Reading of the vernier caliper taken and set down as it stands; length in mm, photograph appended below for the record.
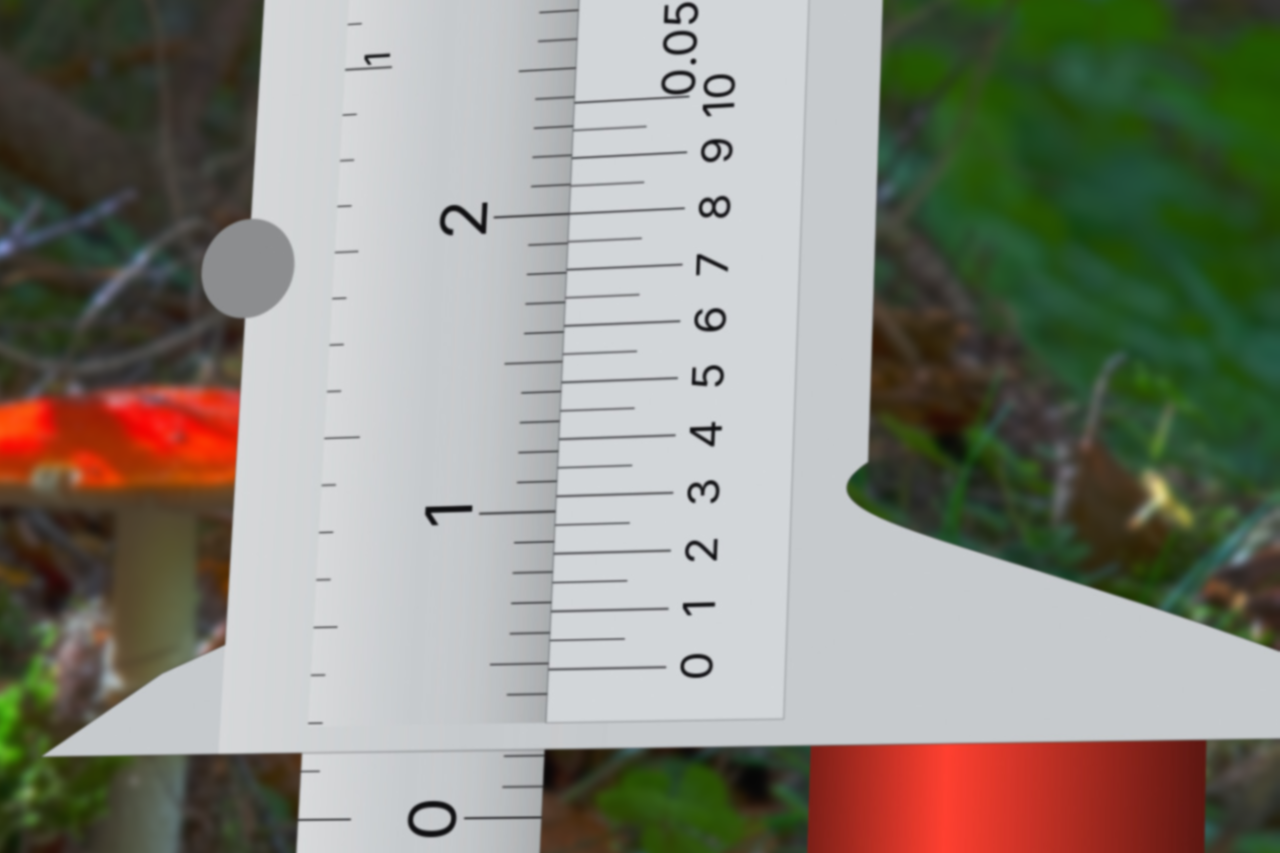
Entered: 4.8 mm
